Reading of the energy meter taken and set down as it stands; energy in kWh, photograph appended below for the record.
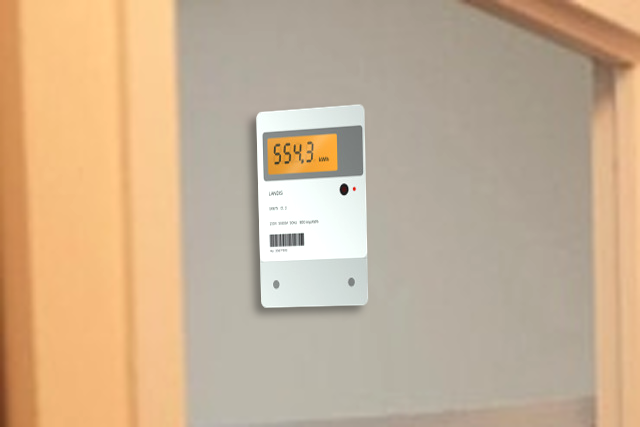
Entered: 554.3 kWh
